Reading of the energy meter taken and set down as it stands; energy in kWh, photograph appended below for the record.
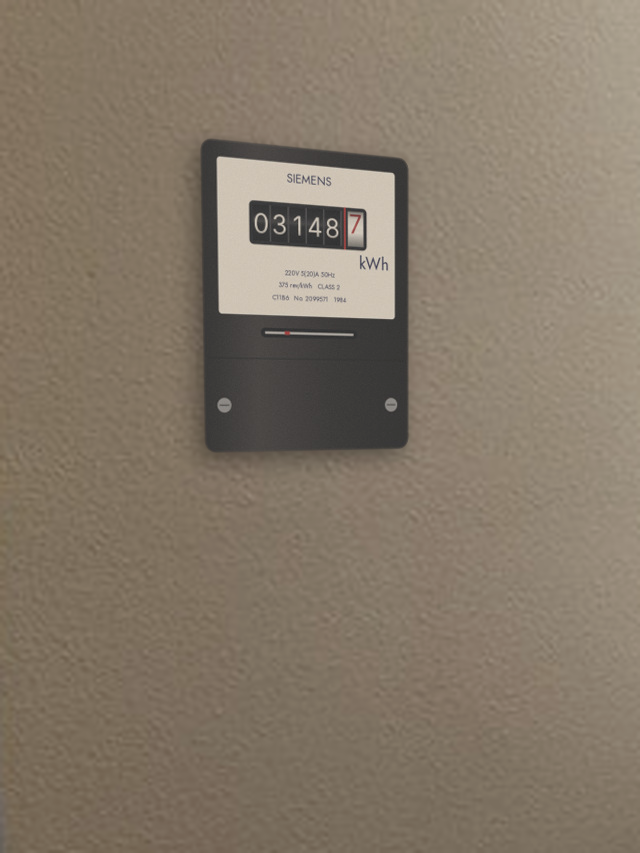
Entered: 3148.7 kWh
